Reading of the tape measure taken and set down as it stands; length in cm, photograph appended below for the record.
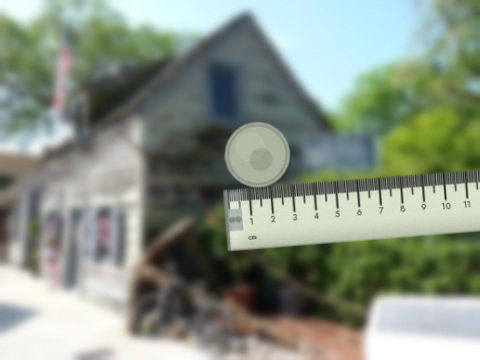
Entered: 3 cm
